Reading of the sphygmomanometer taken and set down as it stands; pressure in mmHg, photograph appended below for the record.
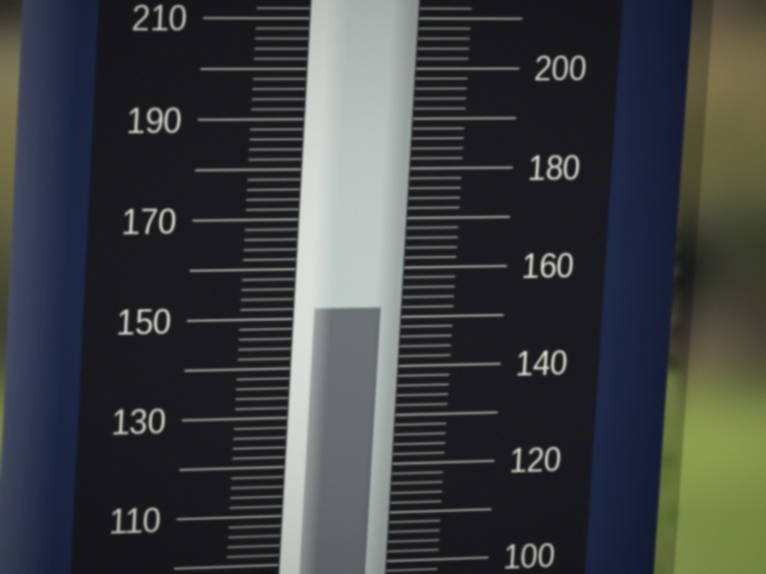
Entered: 152 mmHg
